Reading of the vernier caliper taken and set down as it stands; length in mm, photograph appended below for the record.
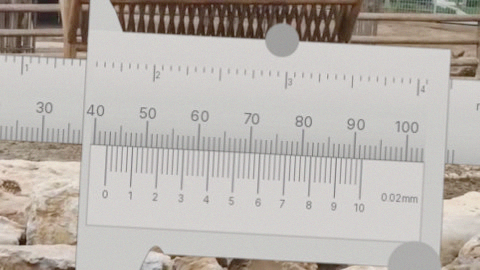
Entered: 42.5 mm
